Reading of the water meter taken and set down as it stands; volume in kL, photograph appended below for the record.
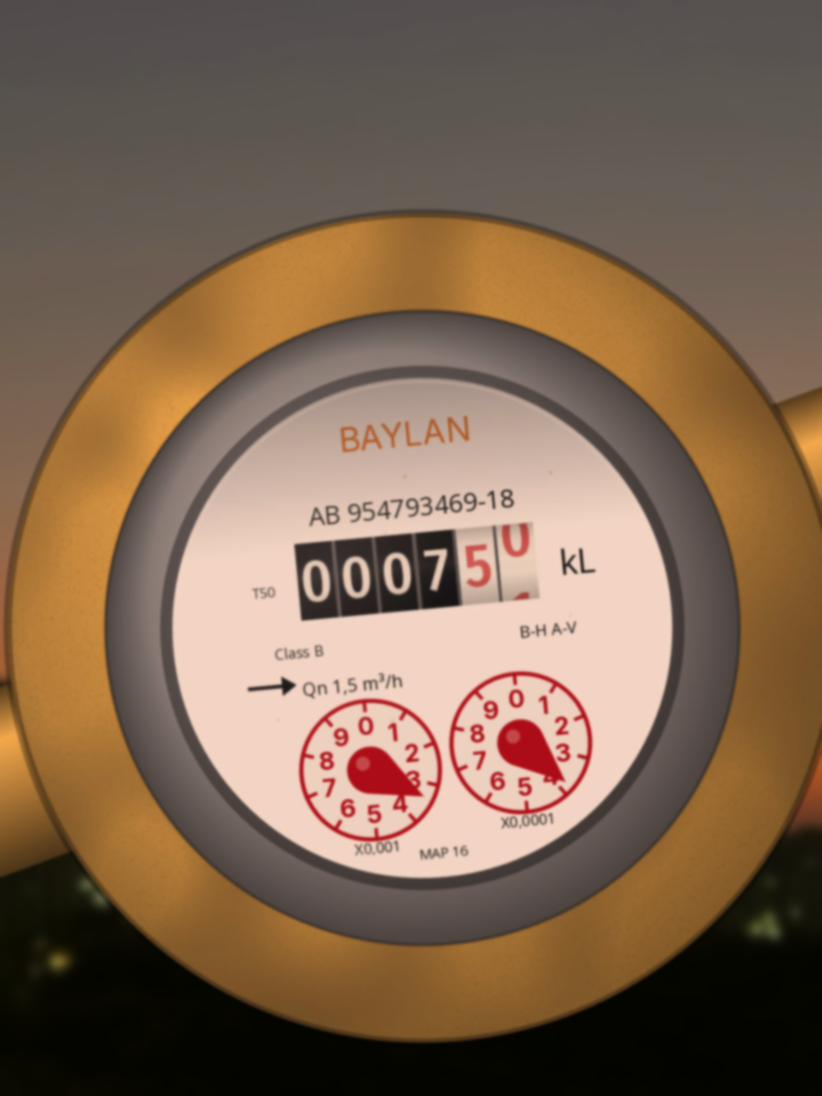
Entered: 7.5033 kL
